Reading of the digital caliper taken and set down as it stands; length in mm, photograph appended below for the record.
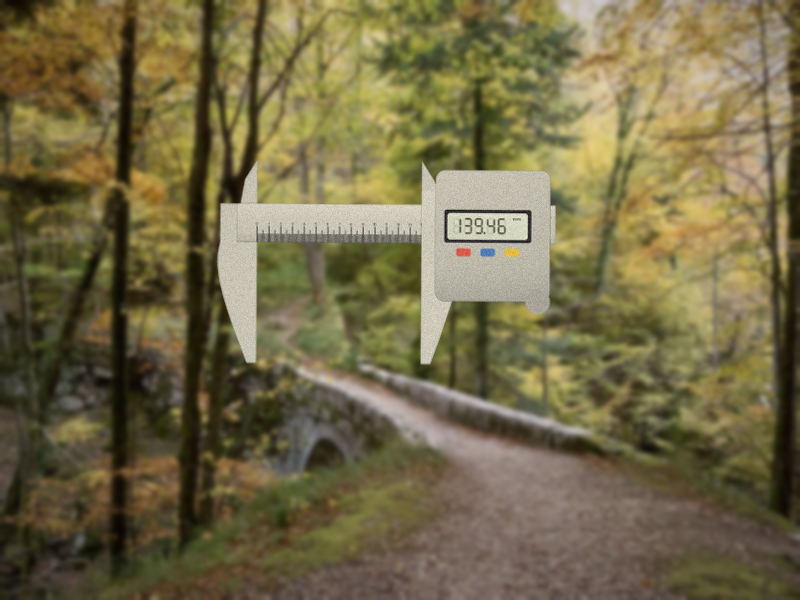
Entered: 139.46 mm
